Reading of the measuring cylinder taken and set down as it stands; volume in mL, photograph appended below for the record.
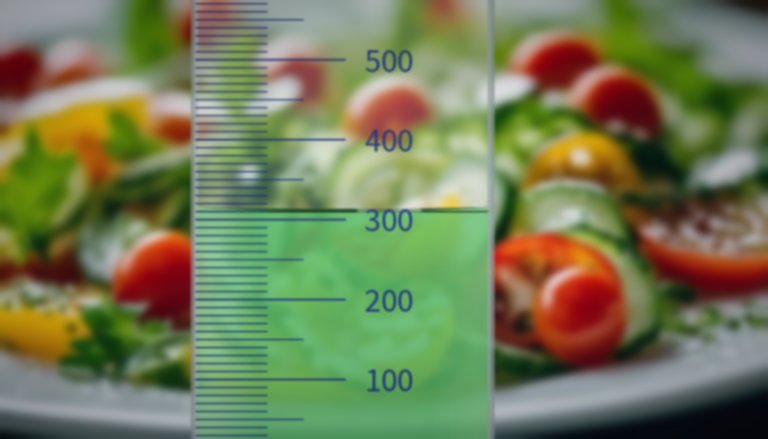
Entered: 310 mL
